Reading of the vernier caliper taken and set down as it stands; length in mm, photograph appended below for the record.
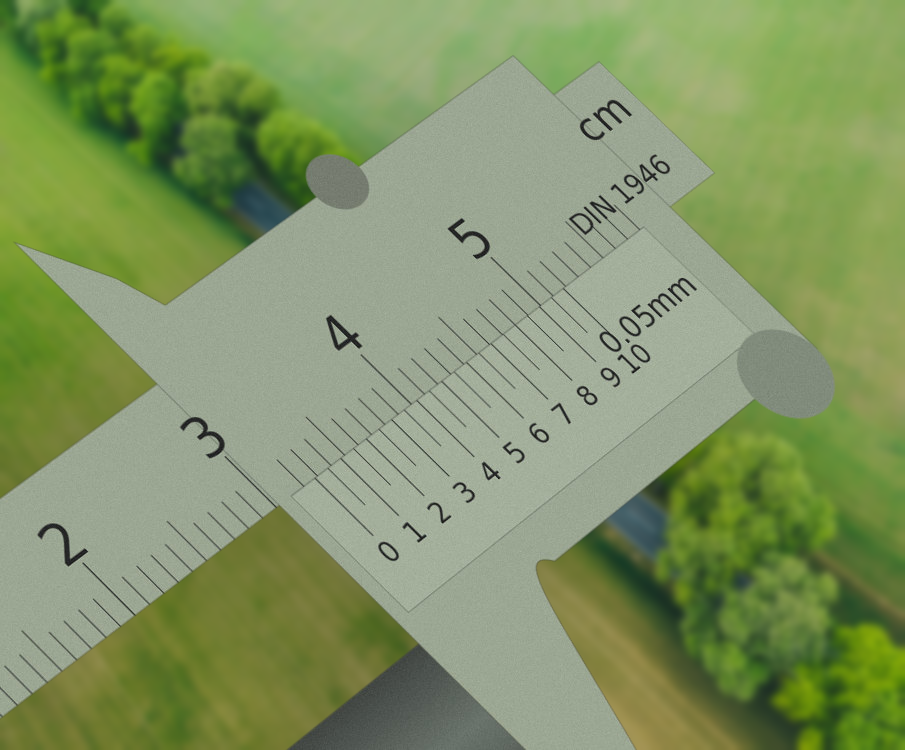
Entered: 32.8 mm
